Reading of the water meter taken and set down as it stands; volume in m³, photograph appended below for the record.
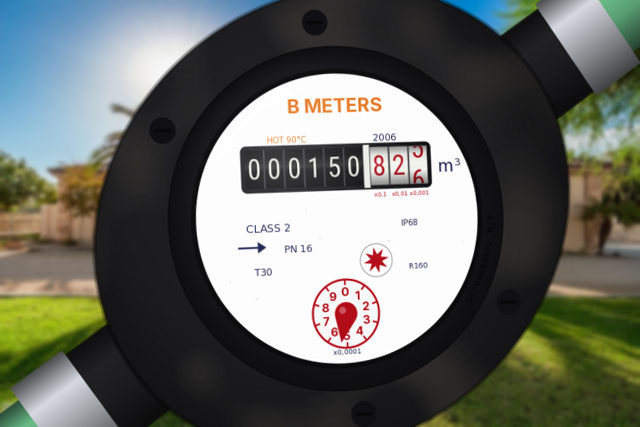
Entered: 150.8255 m³
